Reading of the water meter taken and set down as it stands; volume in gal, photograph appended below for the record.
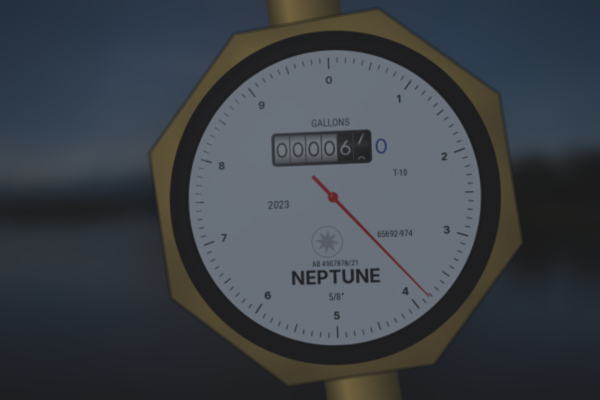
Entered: 673.8 gal
